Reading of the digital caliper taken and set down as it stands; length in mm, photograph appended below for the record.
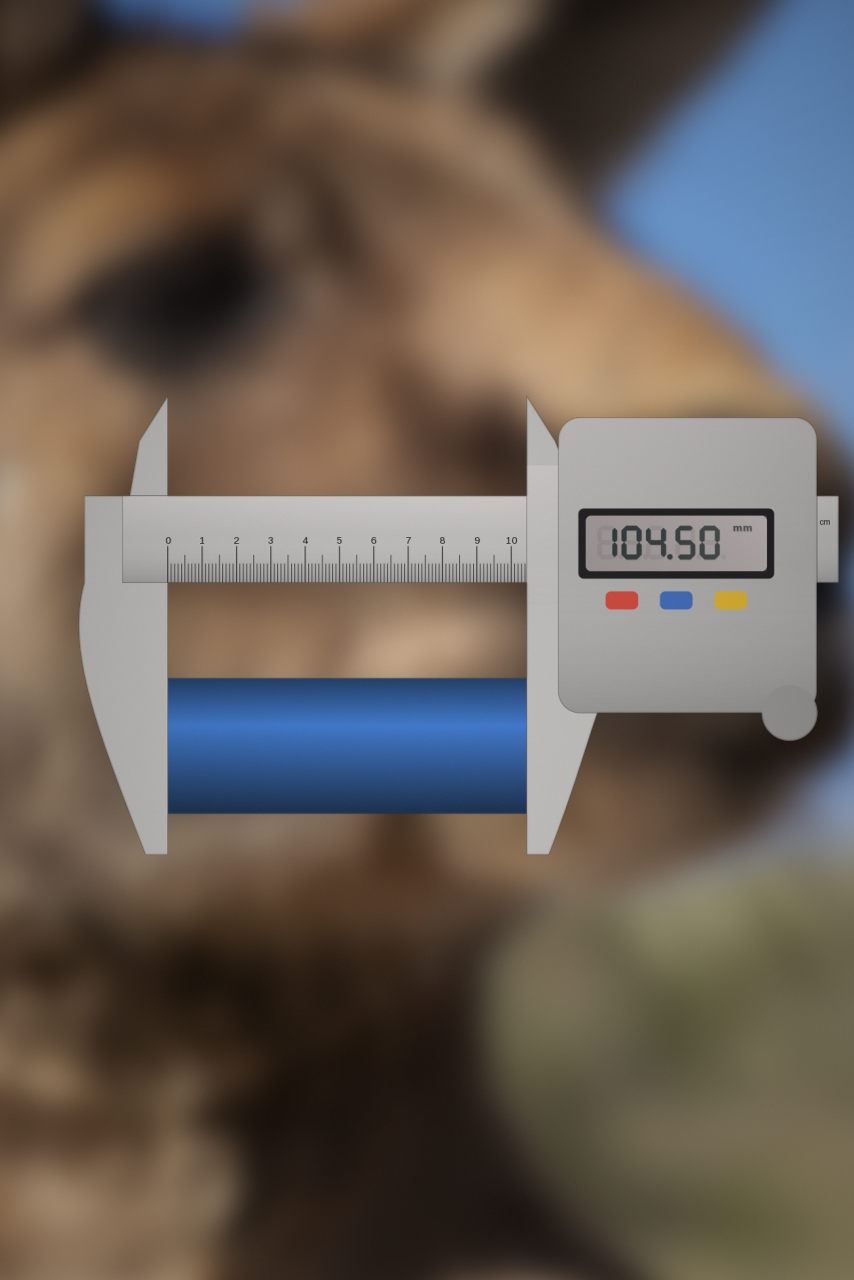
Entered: 104.50 mm
